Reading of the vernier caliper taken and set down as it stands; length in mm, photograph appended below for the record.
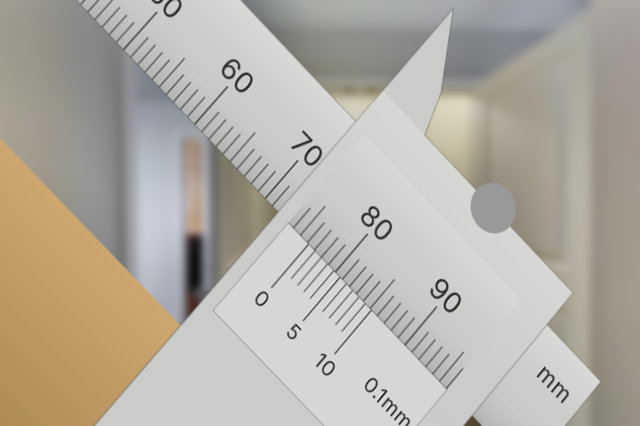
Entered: 76.2 mm
